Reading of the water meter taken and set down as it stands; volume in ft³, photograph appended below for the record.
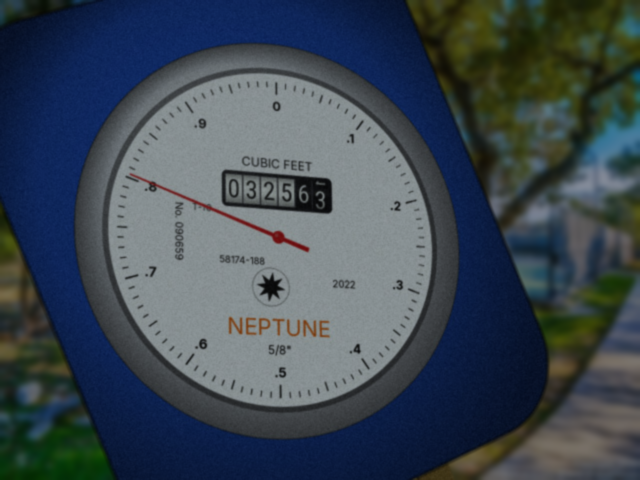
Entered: 32562.80 ft³
